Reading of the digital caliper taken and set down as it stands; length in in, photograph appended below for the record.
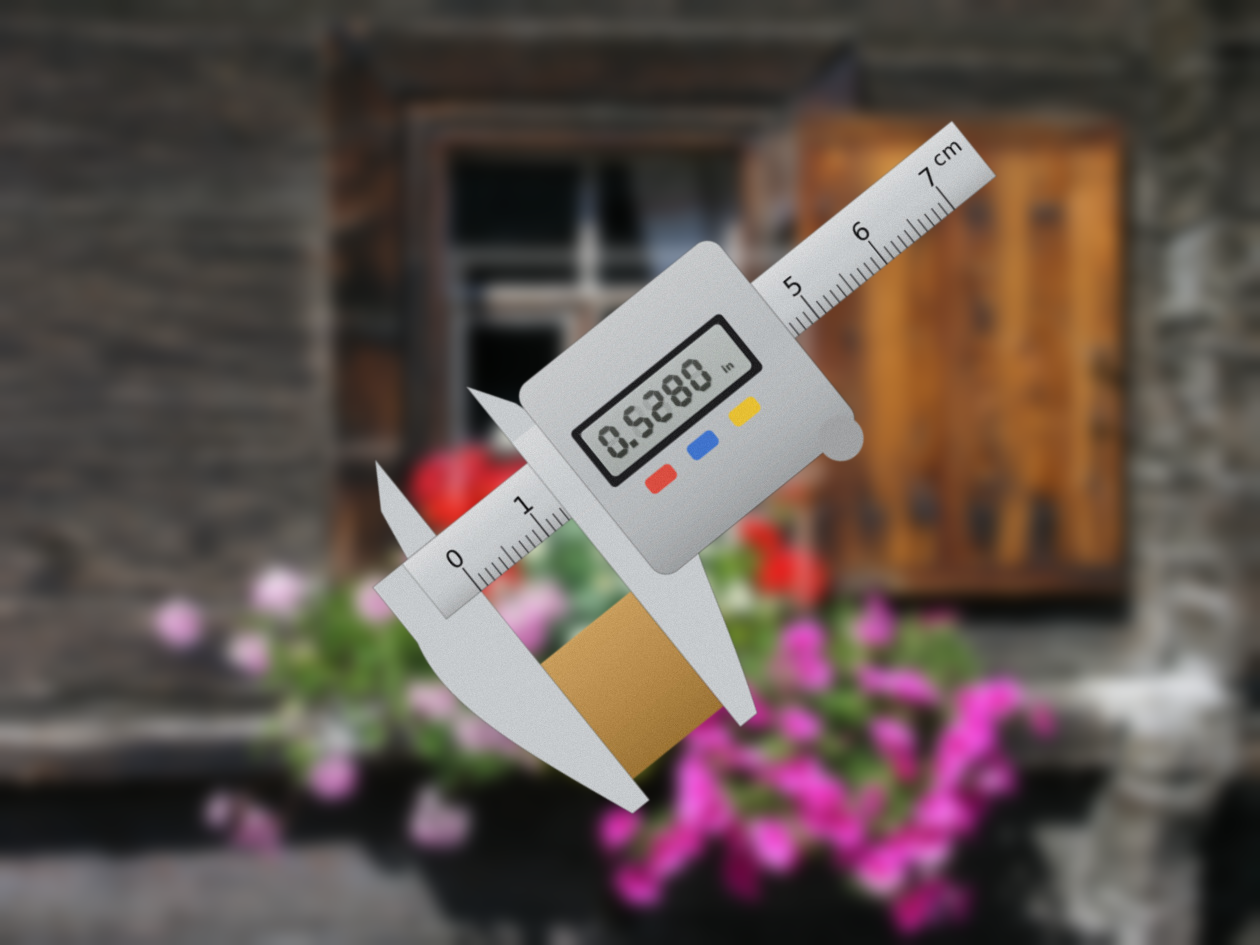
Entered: 0.5280 in
